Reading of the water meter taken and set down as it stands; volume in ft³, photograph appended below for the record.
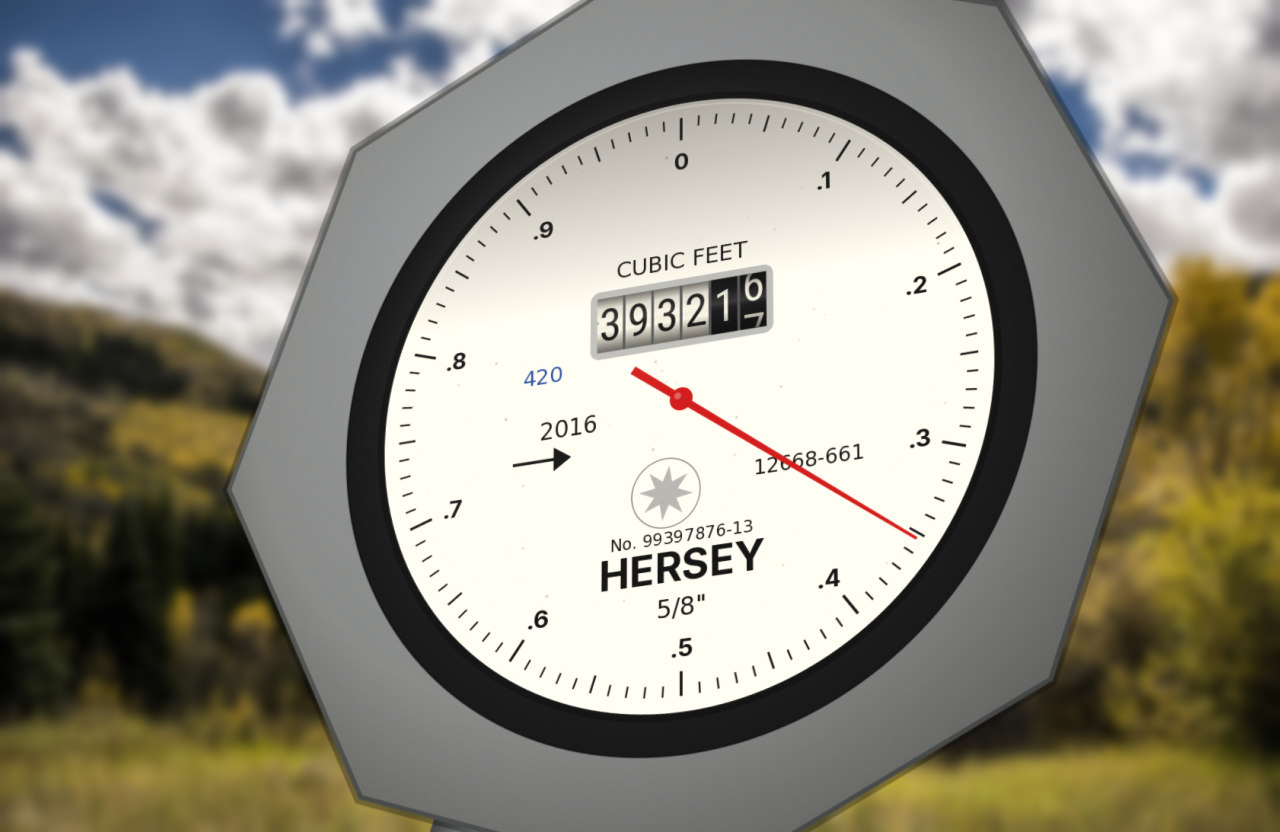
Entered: 393216.35 ft³
